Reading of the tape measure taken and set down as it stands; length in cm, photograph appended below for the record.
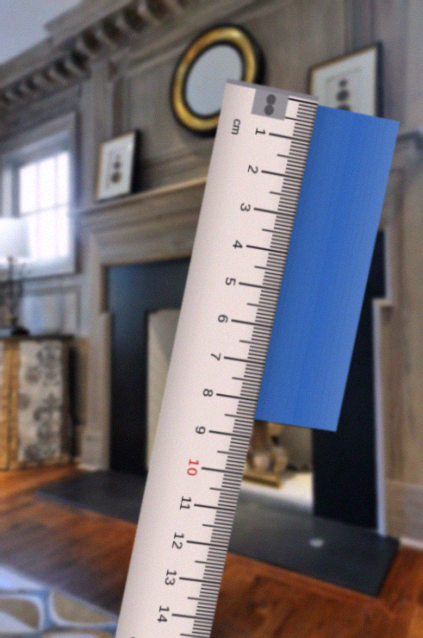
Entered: 8.5 cm
